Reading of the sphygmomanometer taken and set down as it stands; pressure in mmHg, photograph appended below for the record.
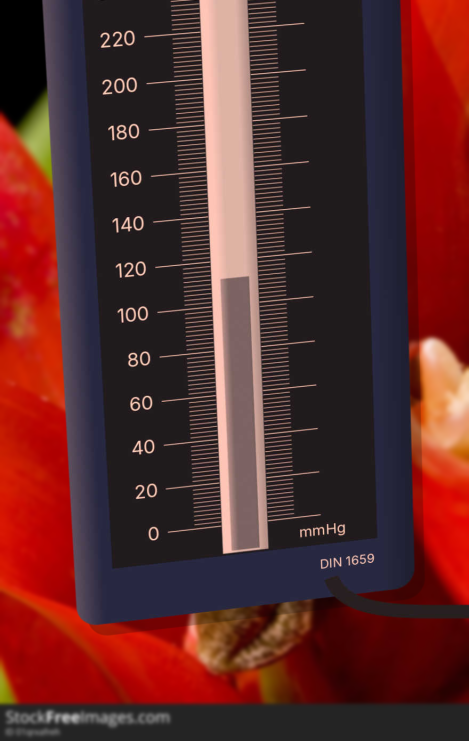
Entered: 112 mmHg
